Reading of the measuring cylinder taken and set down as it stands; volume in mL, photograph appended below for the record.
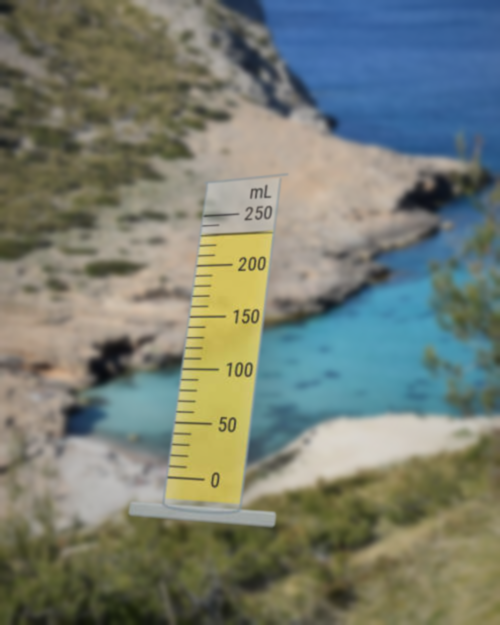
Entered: 230 mL
